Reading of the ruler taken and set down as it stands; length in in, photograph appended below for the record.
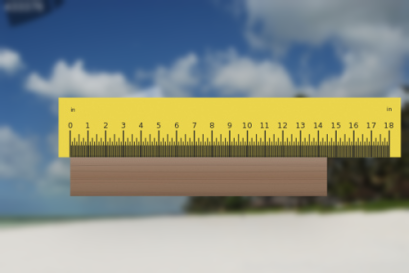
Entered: 14.5 in
